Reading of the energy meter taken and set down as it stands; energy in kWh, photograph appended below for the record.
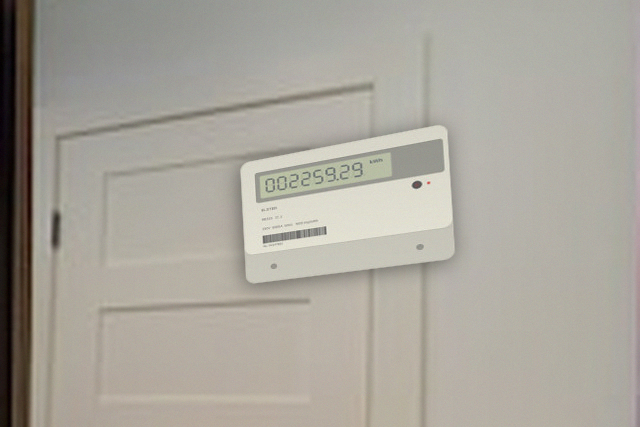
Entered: 2259.29 kWh
